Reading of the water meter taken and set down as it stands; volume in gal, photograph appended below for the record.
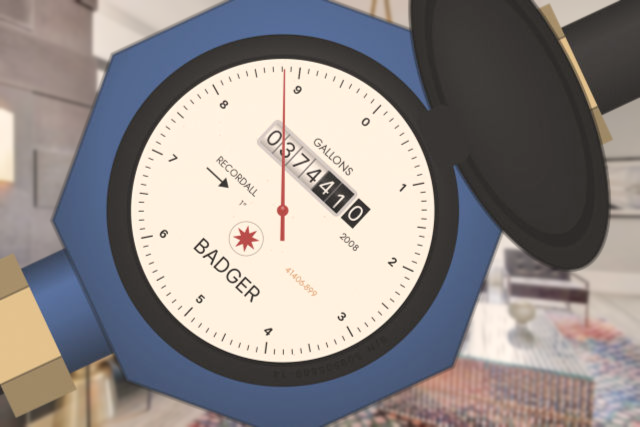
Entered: 374408.8 gal
